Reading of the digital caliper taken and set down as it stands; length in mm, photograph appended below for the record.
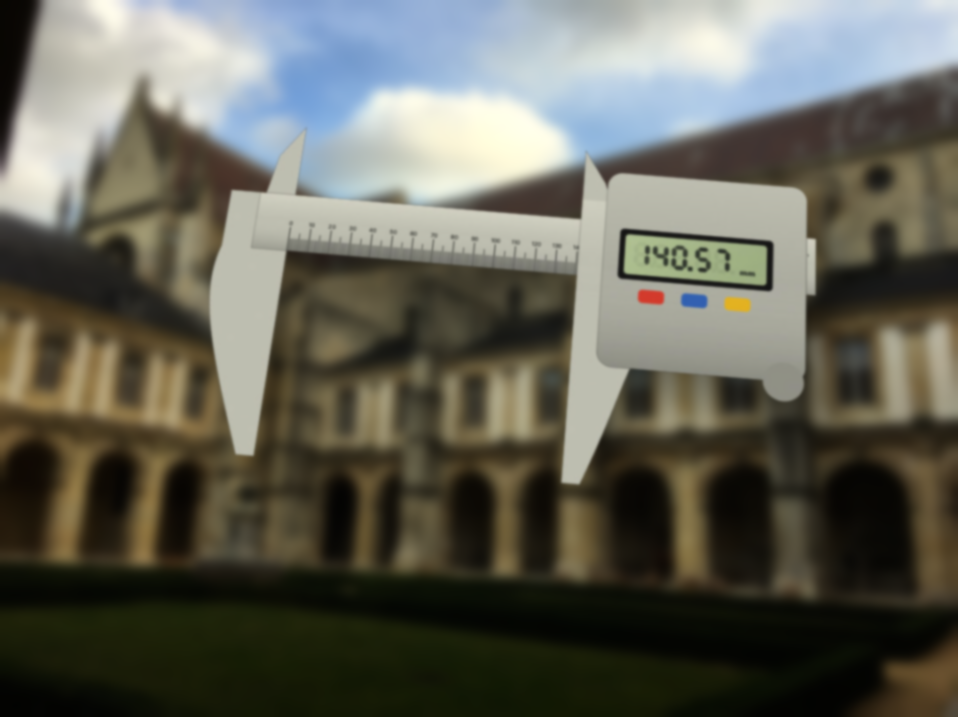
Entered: 140.57 mm
